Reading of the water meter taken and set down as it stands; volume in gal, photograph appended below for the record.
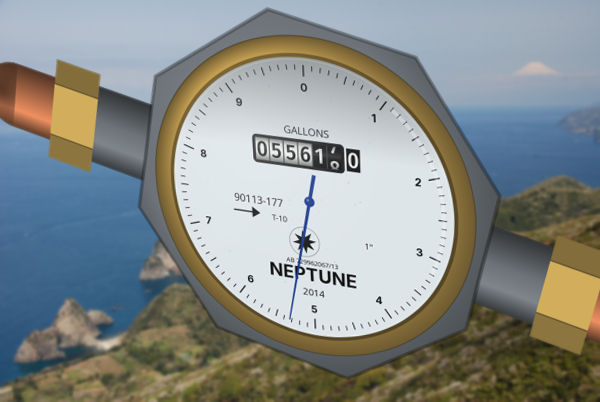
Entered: 556175.3 gal
